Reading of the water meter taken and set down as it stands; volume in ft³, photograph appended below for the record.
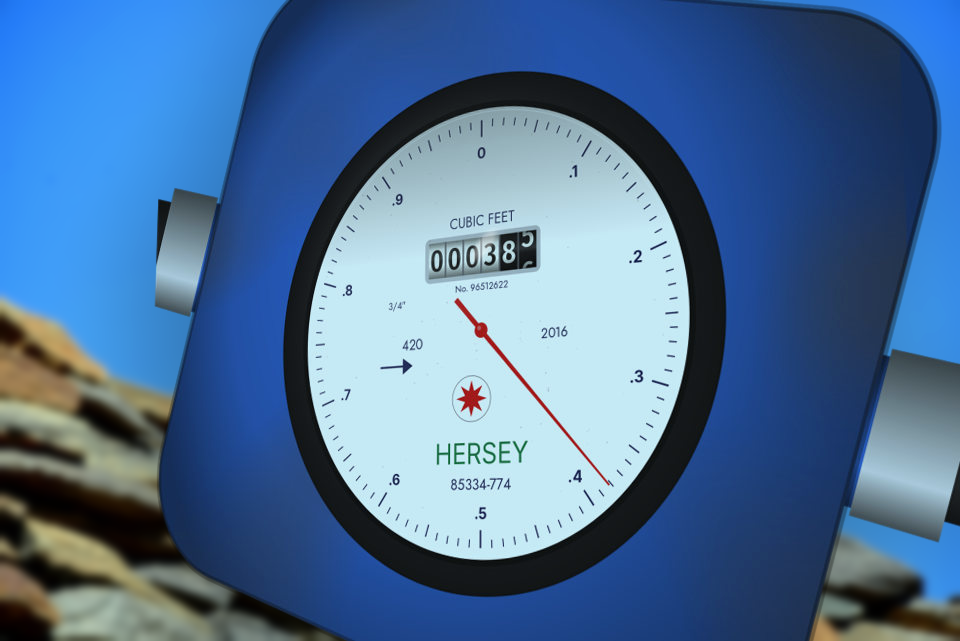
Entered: 385.38 ft³
